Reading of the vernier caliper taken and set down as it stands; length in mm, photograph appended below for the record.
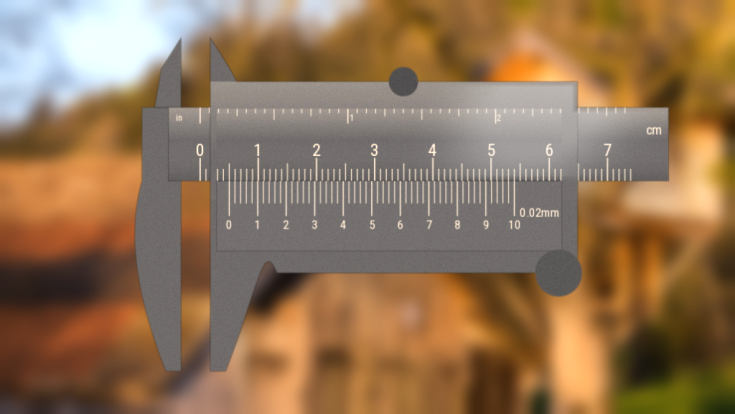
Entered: 5.0 mm
